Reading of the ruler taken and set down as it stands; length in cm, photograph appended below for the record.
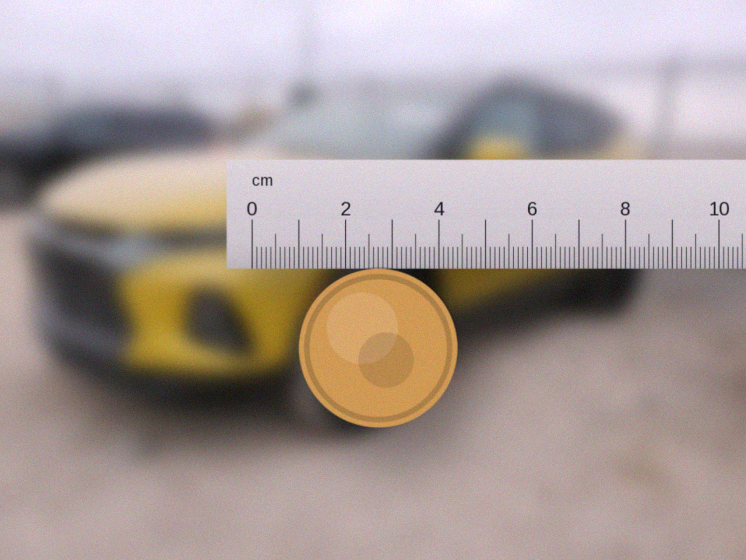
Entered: 3.4 cm
